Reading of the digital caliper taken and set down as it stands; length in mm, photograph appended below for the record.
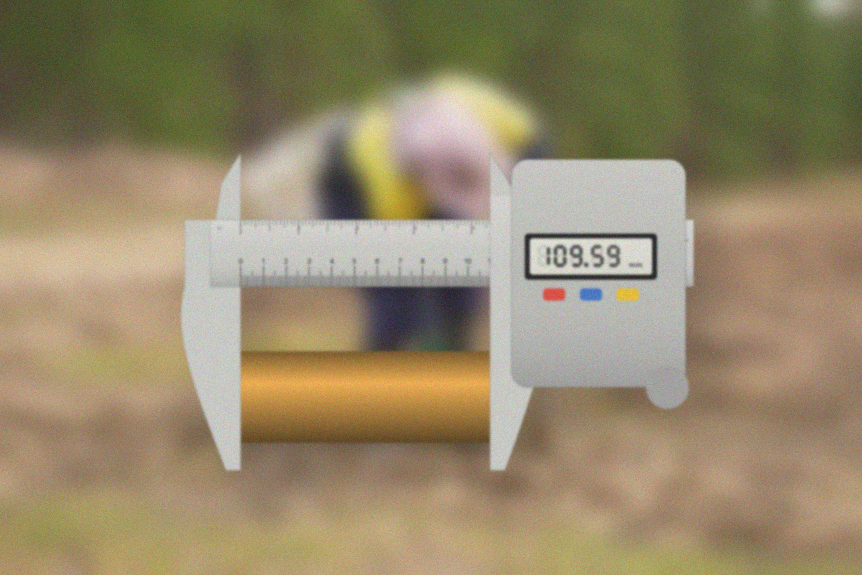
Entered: 109.59 mm
